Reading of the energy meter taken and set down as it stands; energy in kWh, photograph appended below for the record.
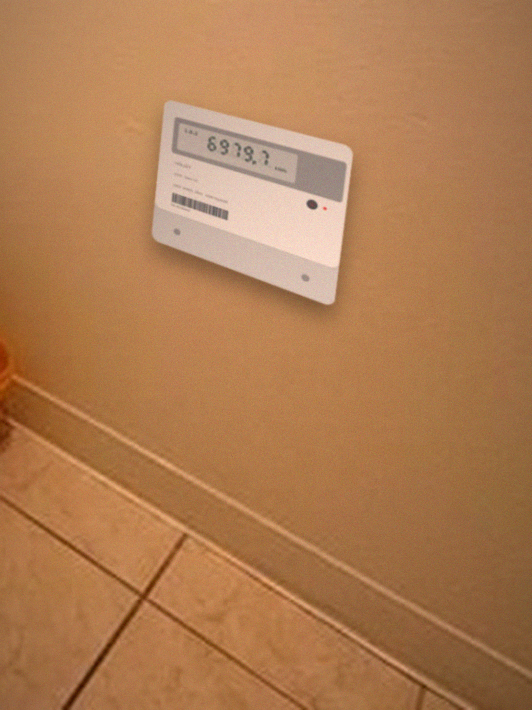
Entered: 6979.7 kWh
